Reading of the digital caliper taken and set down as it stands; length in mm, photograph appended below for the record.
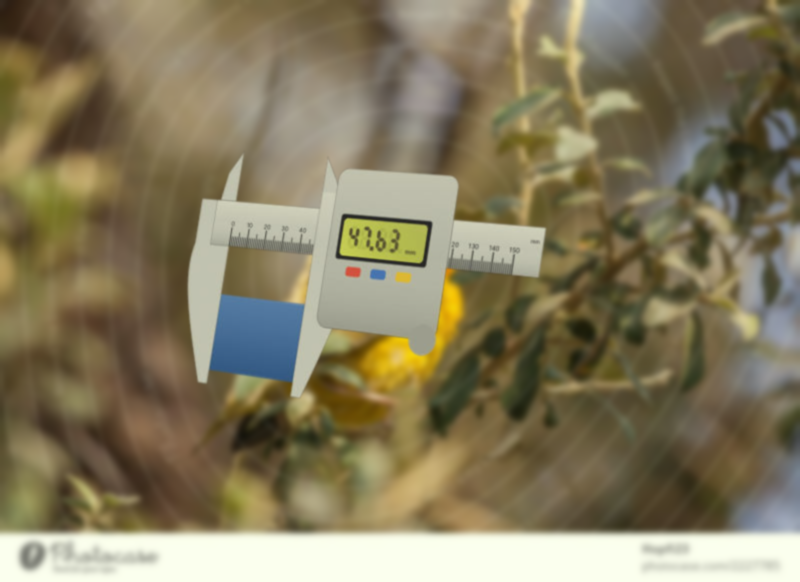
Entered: 47.63 mm
